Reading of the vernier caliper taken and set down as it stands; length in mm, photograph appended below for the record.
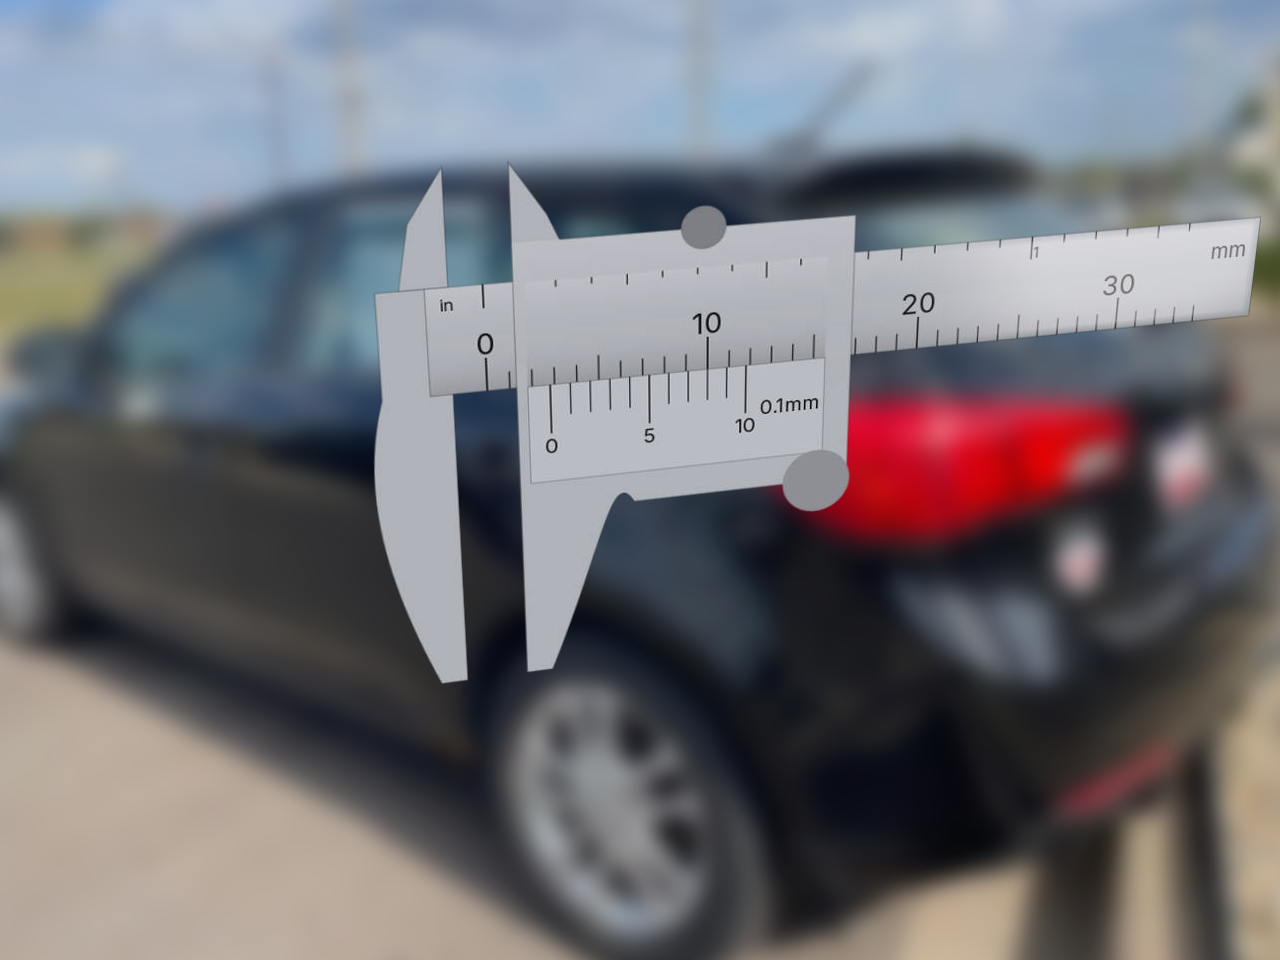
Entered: 2.8 mm
